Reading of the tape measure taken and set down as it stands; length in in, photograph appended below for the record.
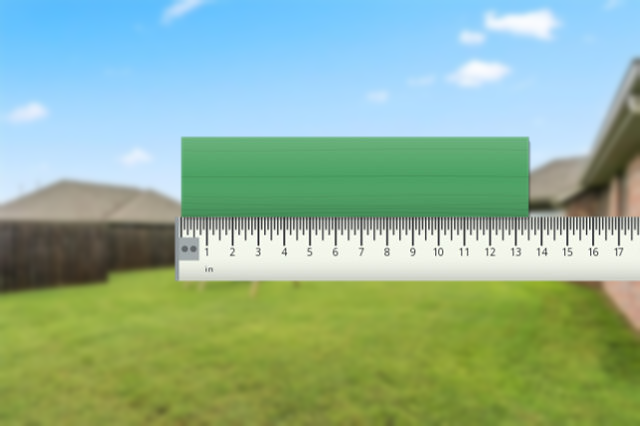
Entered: 13.5 in
